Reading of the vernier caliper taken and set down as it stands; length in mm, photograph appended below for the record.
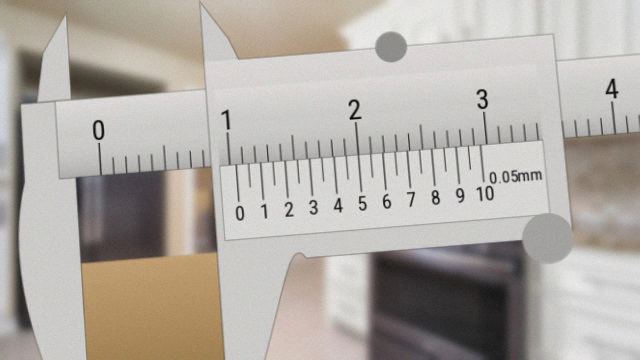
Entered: 10.5 mm
